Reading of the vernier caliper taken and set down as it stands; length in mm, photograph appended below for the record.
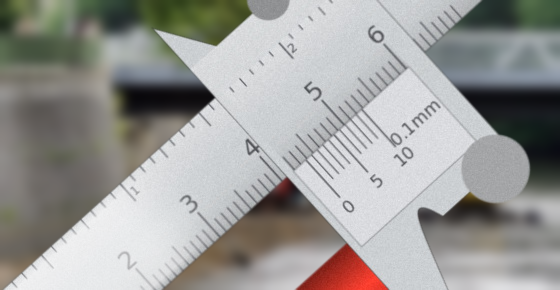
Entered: 43.8 mm
